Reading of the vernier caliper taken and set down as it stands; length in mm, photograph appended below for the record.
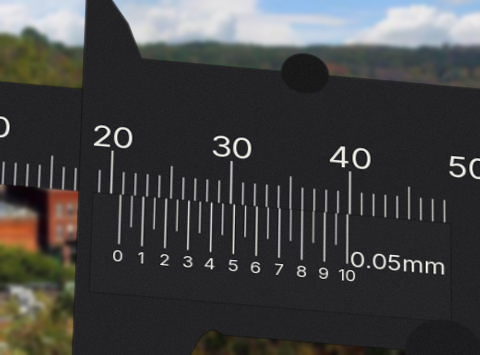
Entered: 20.8 mm
